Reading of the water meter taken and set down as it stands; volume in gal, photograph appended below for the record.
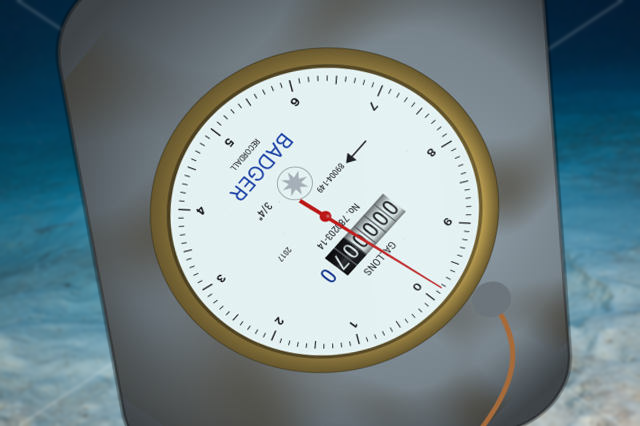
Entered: 69.8 gal
